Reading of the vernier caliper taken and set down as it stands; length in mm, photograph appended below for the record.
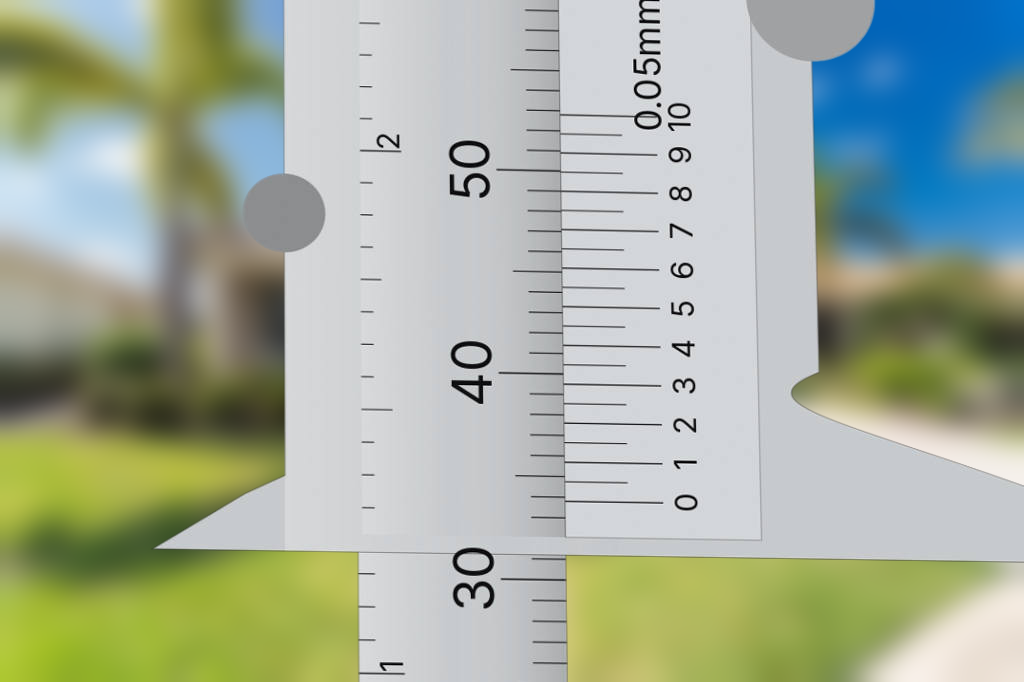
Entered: 33.8 mm
